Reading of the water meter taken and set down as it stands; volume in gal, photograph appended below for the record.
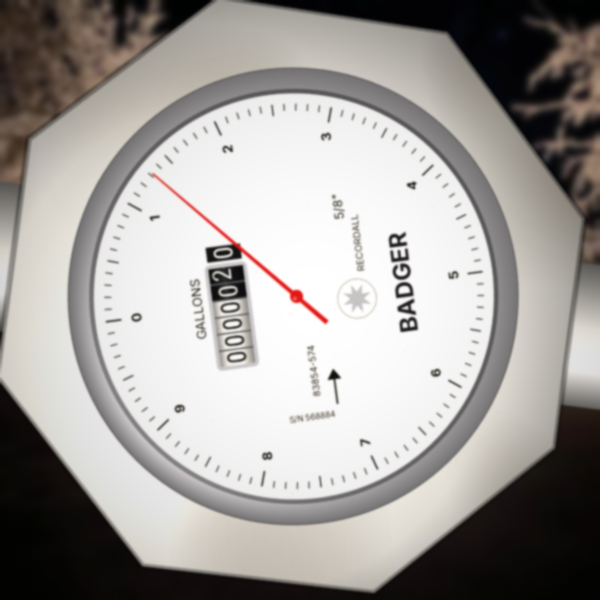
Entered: 21.3 gal
